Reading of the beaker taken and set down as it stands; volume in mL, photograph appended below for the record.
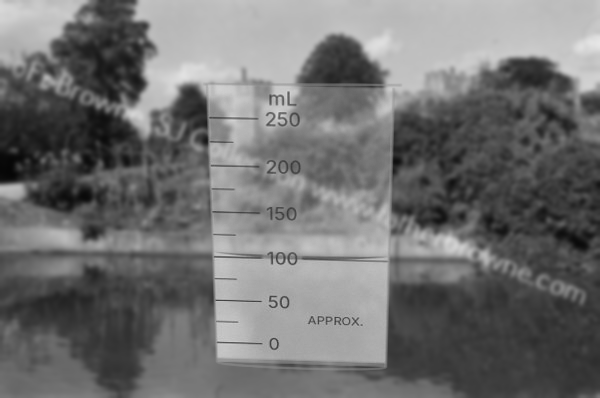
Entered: 100 mL
